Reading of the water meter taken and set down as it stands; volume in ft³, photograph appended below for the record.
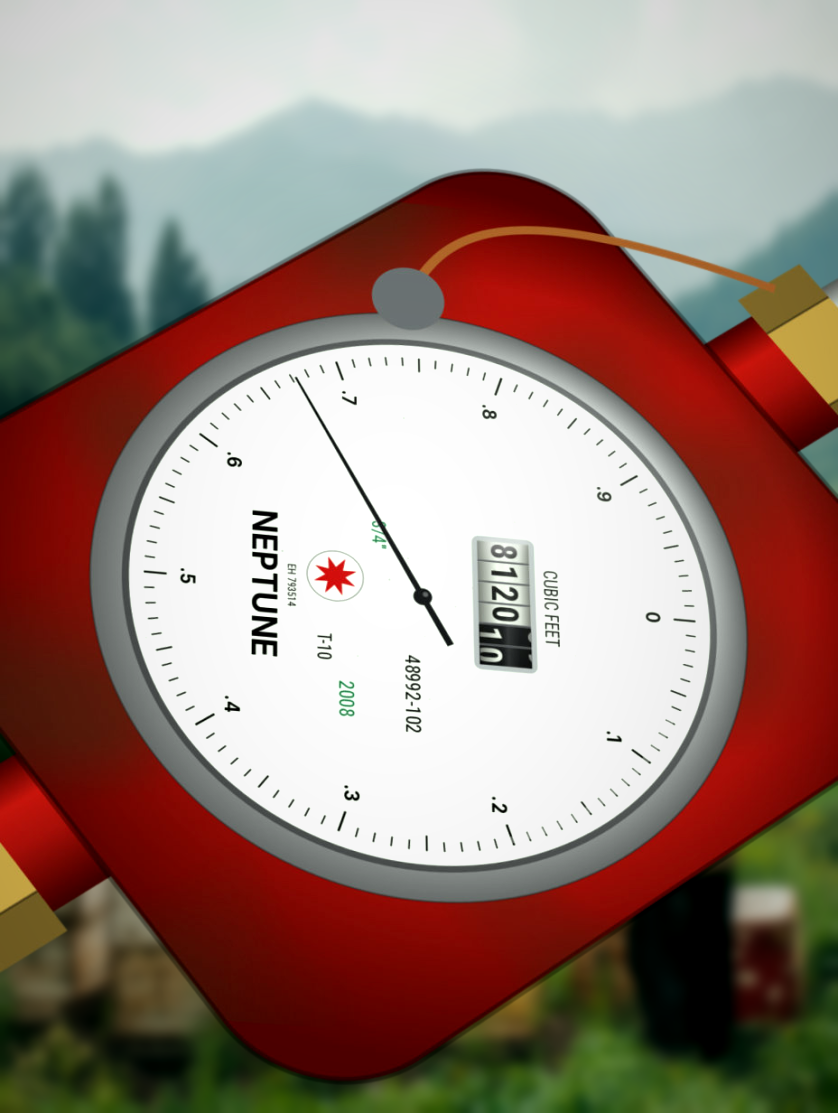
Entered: 812009.67 ft³
